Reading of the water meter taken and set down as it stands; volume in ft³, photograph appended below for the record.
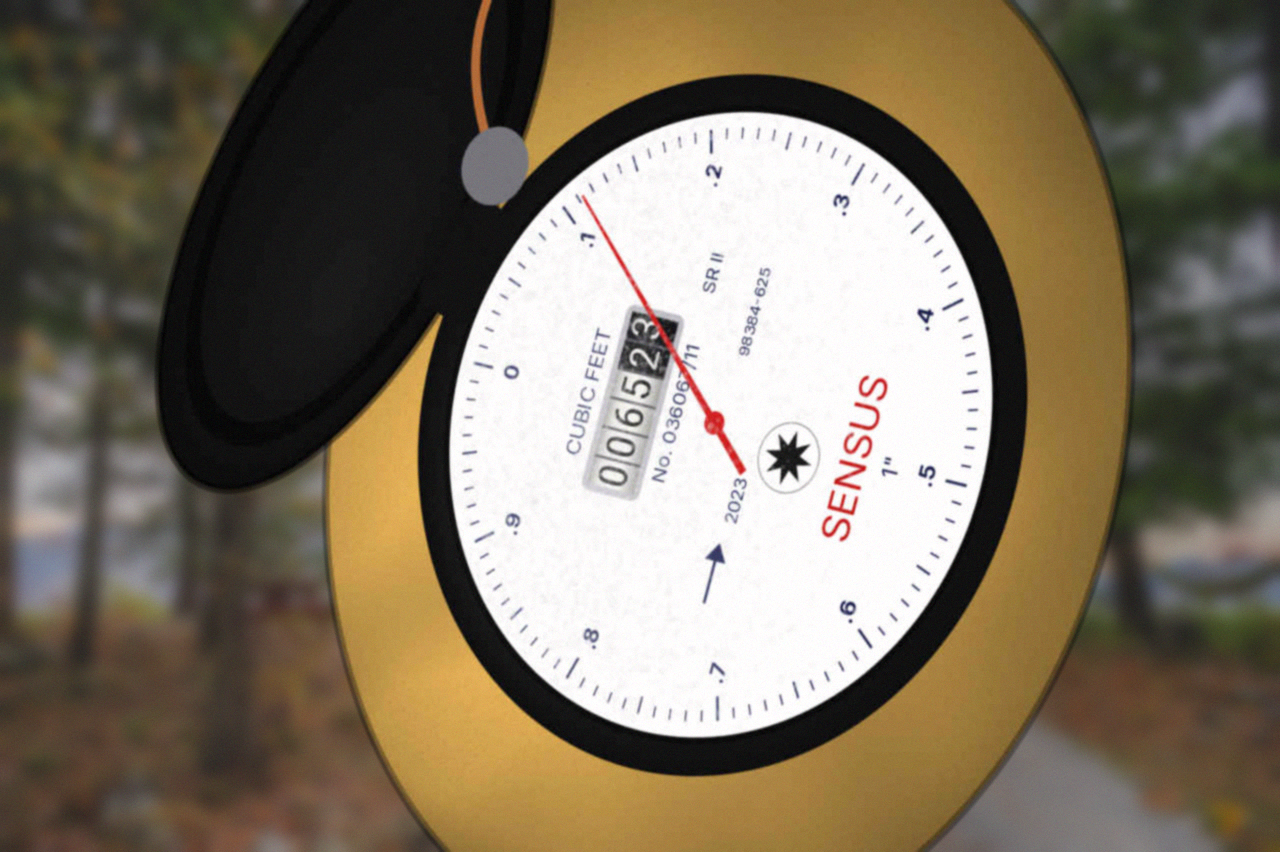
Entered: 6523.11 ft³
